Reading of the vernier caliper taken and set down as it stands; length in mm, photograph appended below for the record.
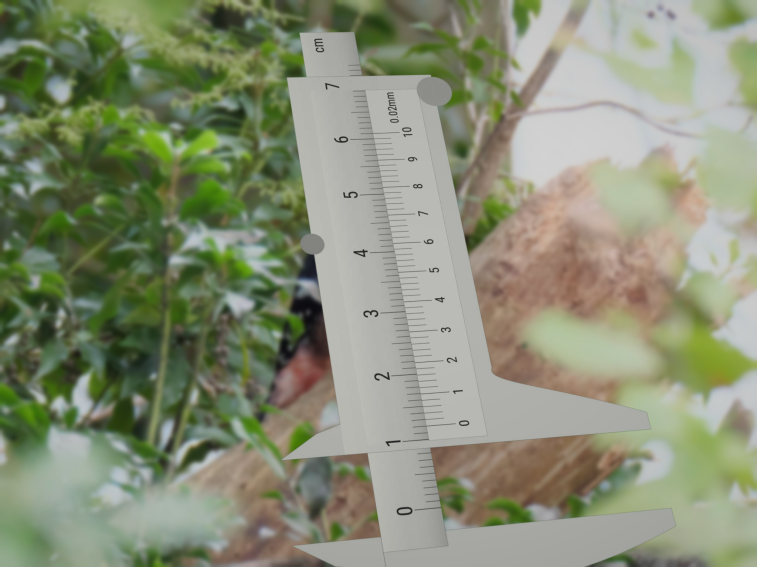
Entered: 12.0 mm
